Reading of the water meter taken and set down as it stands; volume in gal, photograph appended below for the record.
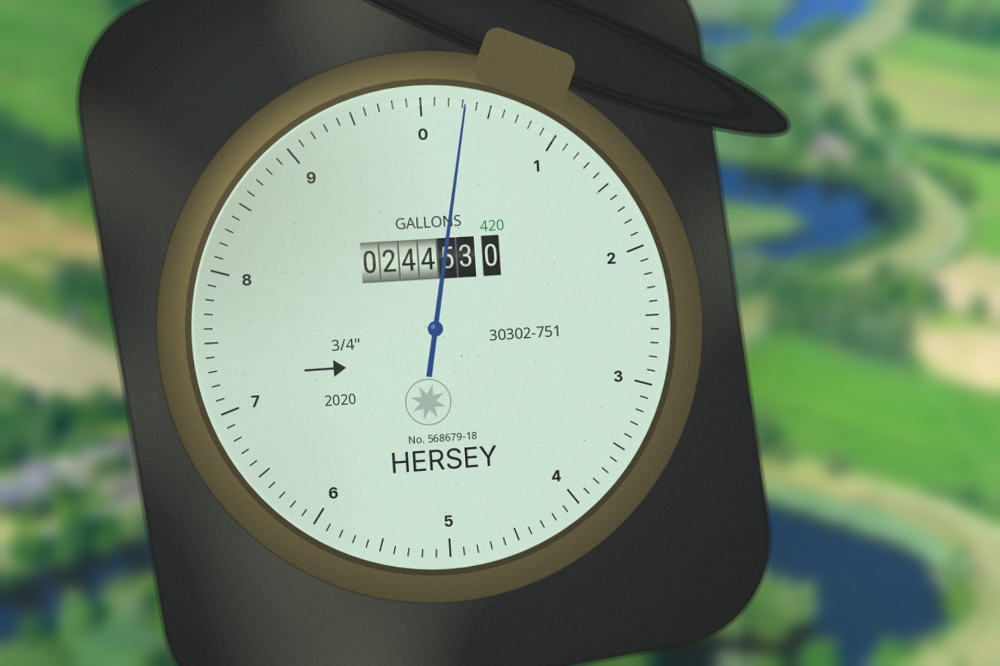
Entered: 244530.3 gal
